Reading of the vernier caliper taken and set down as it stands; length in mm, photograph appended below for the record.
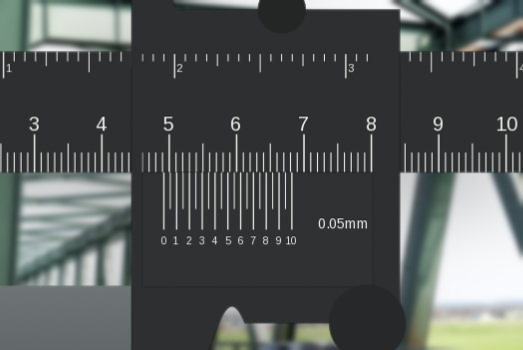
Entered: 49.2 mm
